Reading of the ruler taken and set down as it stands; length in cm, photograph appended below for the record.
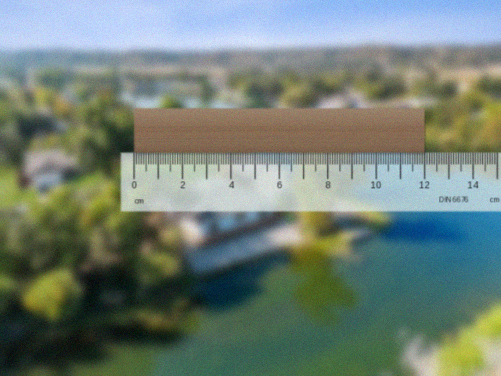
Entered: 12 cm
